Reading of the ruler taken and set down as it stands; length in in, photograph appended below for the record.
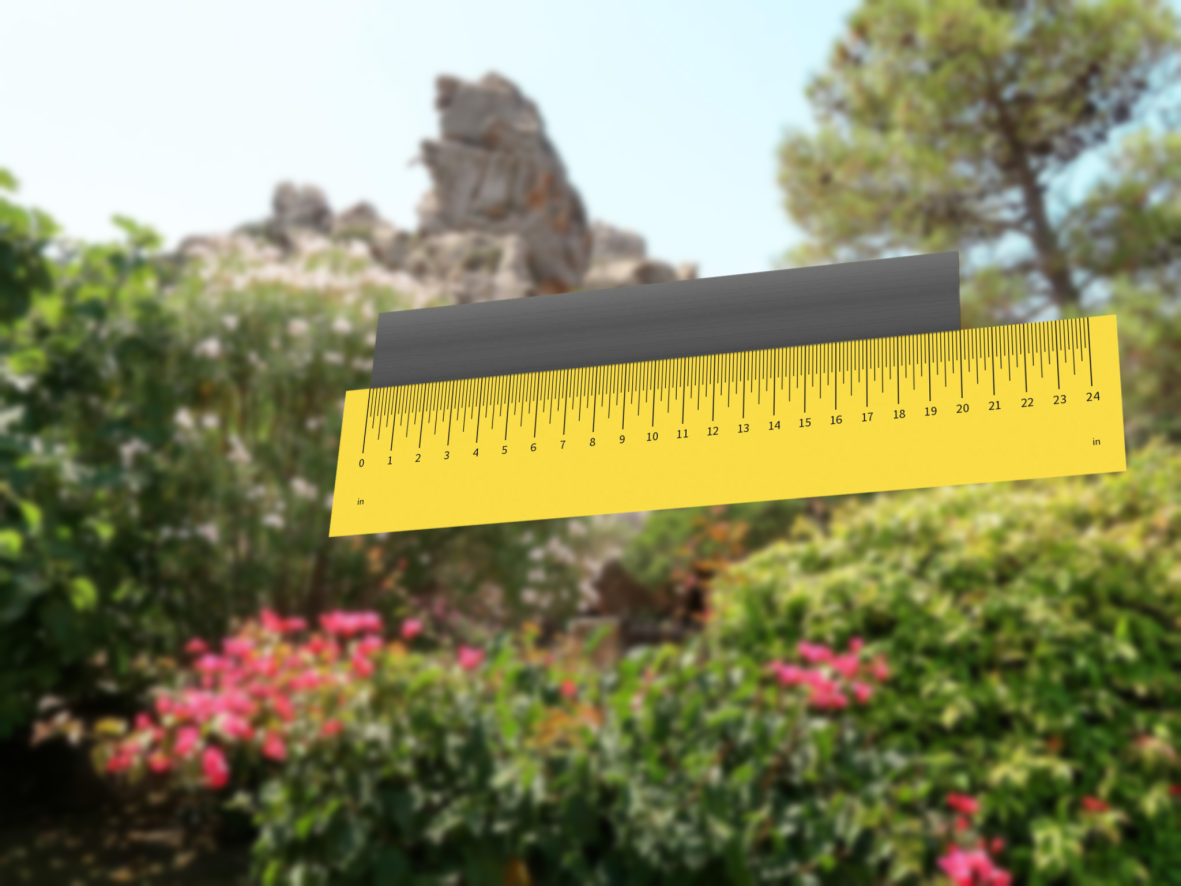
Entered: 20 in
